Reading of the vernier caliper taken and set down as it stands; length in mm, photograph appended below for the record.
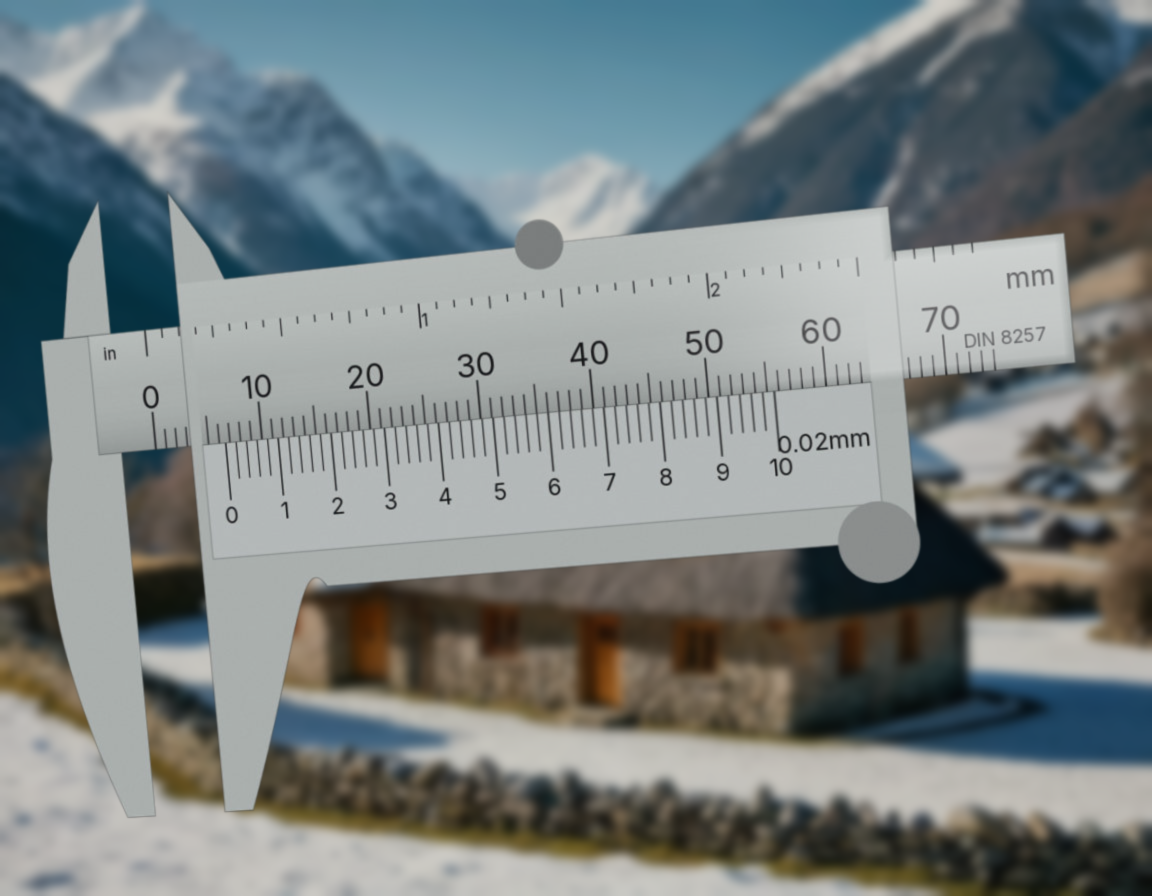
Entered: 6.6 mm
